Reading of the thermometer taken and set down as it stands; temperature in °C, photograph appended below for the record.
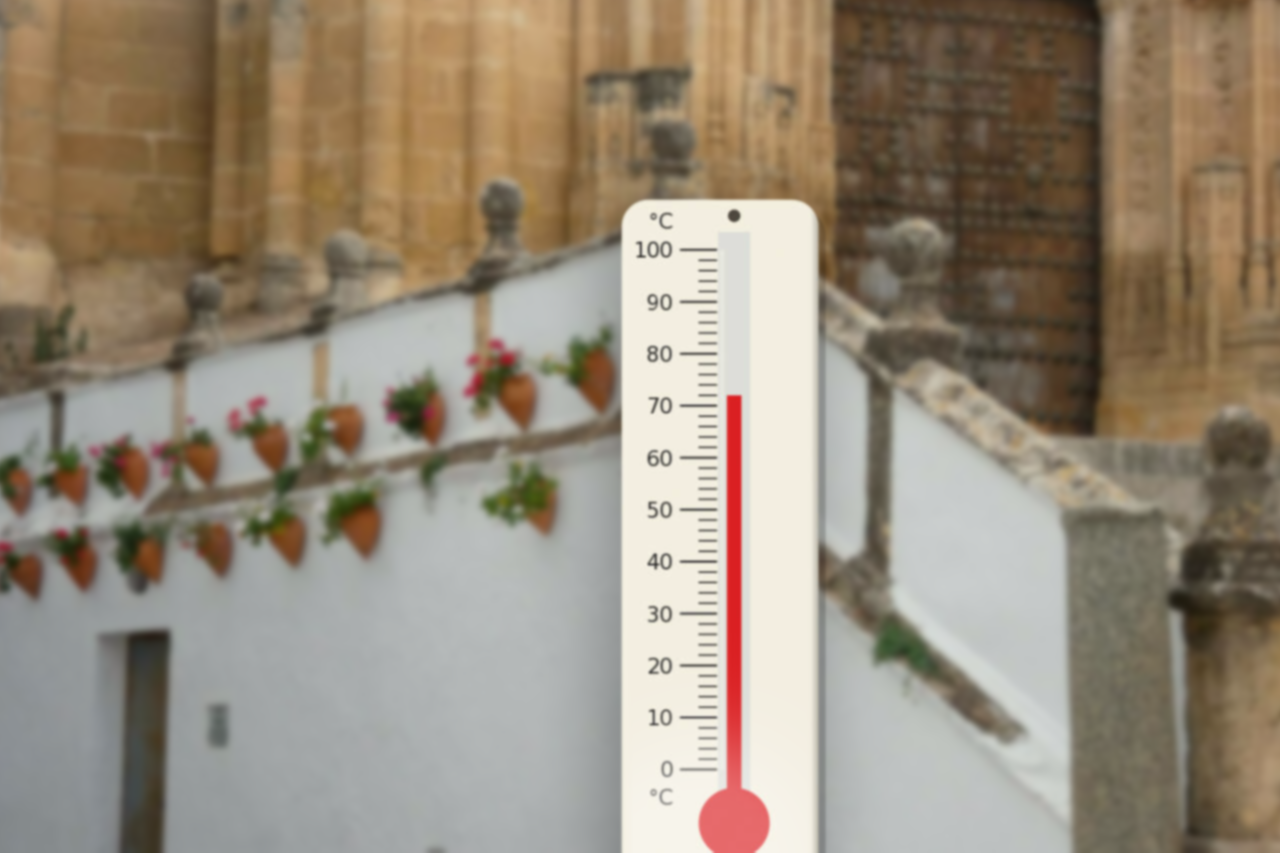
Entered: 72 °C
